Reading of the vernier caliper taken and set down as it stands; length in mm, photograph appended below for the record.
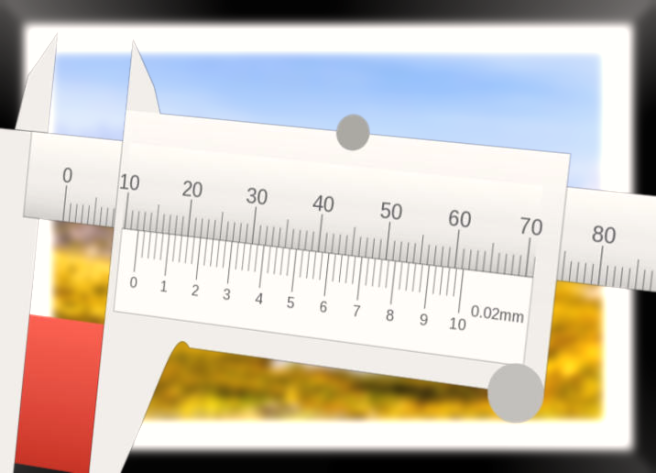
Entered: 12.2 mm
